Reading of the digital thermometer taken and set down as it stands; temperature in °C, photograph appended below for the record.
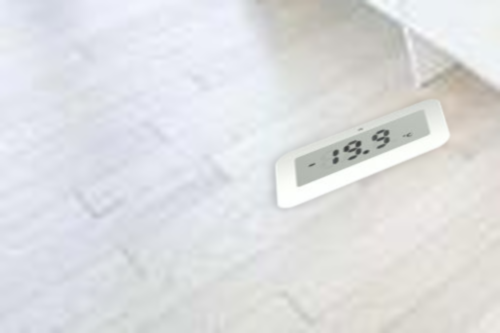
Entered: -19.9 °C
